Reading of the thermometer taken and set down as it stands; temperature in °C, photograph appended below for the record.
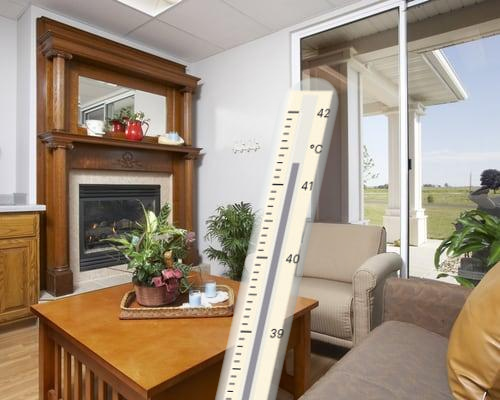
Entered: 41.3 °C
